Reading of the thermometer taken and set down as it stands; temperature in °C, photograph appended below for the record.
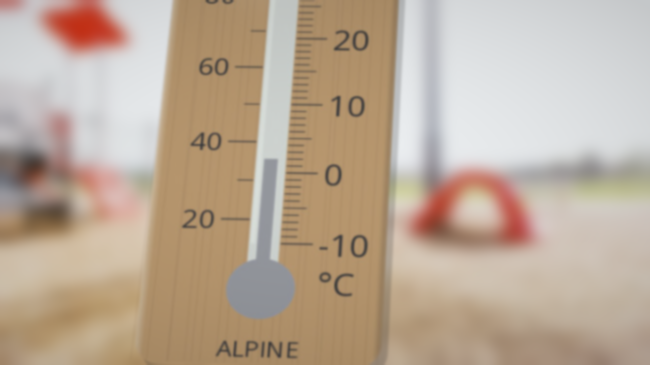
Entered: 2 °C
